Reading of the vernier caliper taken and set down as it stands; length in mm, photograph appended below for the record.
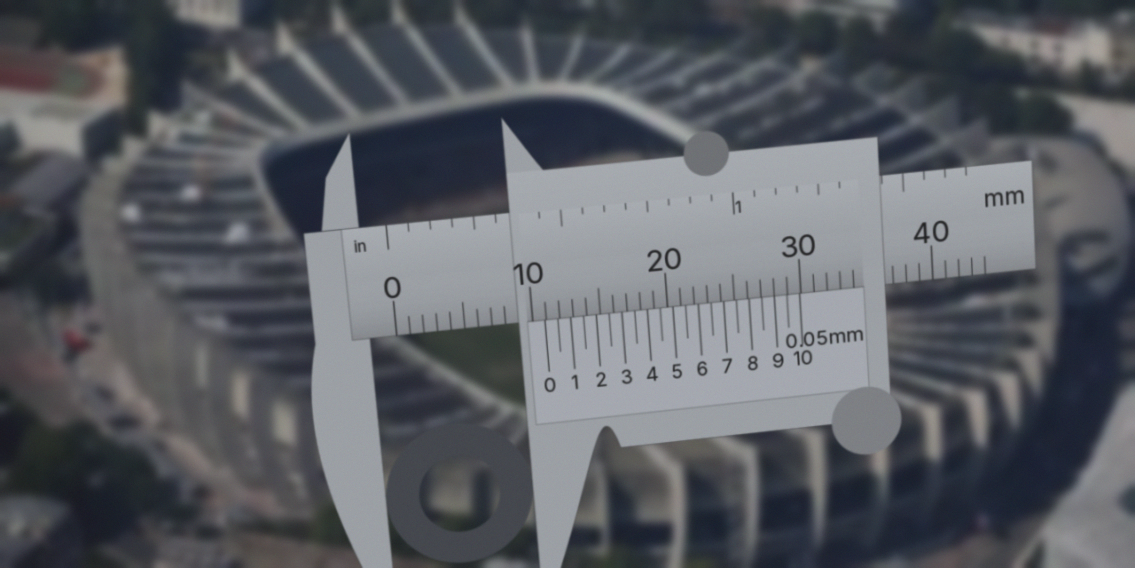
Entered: 10.9 mm
